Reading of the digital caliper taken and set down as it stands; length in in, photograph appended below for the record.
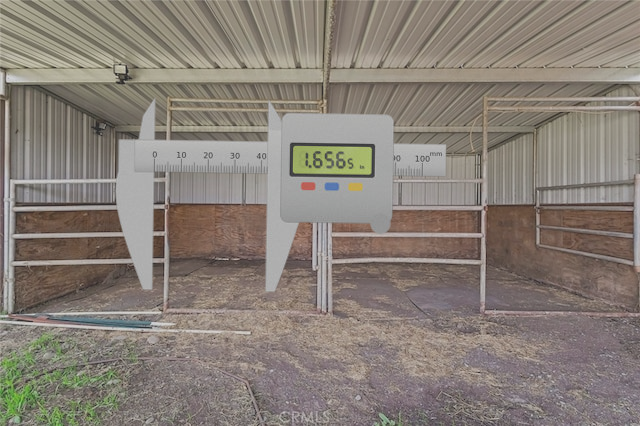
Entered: 1.6565 in
